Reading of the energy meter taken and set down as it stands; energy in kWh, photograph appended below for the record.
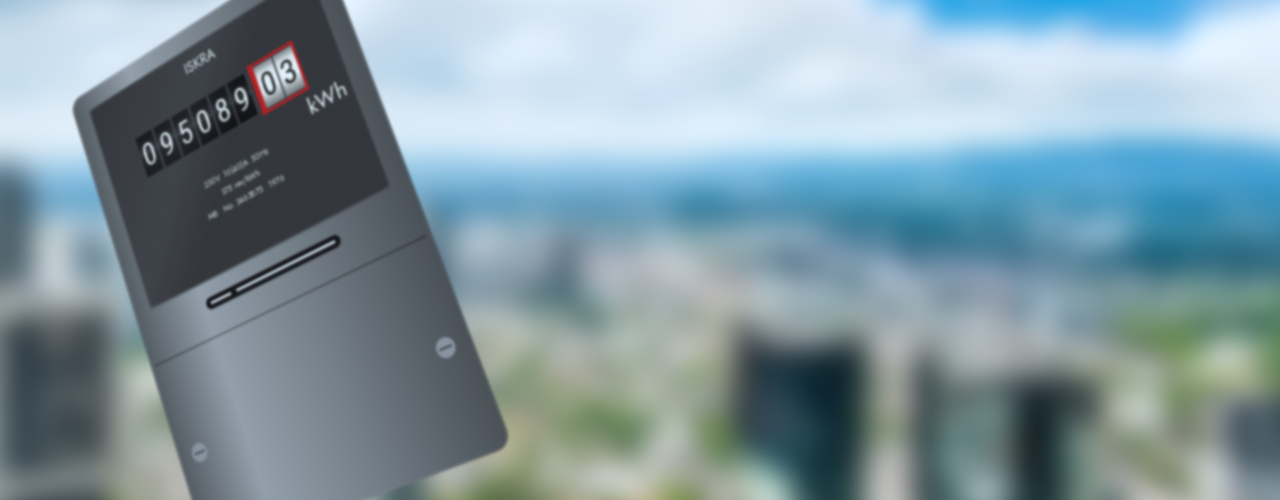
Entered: 95089.03 kWh
